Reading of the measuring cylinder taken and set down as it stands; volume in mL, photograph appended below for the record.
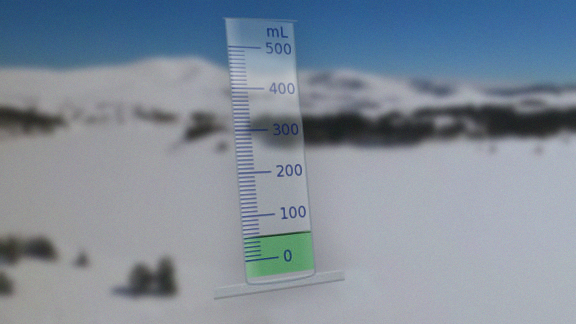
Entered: 50 mL
